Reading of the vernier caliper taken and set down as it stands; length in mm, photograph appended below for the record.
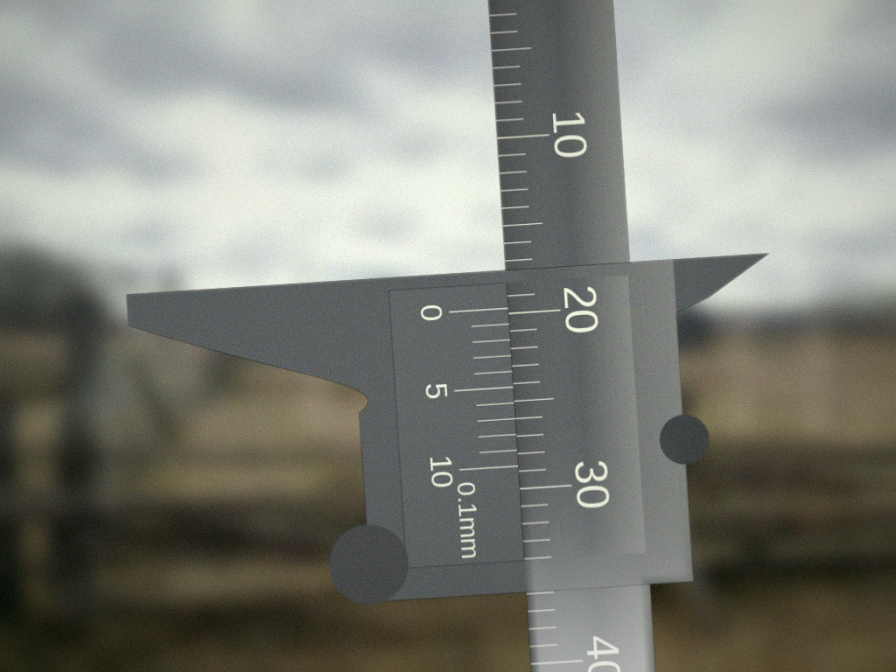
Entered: 19.7 mm
